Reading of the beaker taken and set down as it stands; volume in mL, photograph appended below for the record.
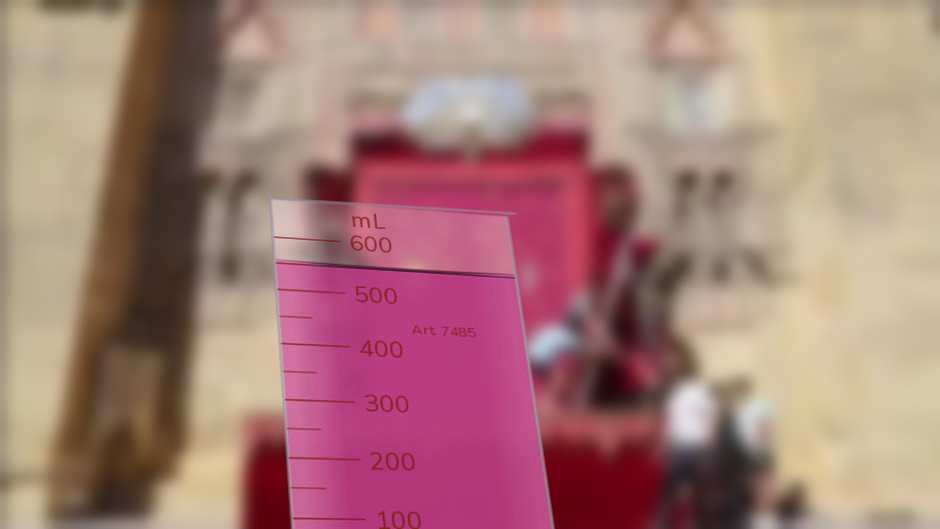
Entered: 550 mL
